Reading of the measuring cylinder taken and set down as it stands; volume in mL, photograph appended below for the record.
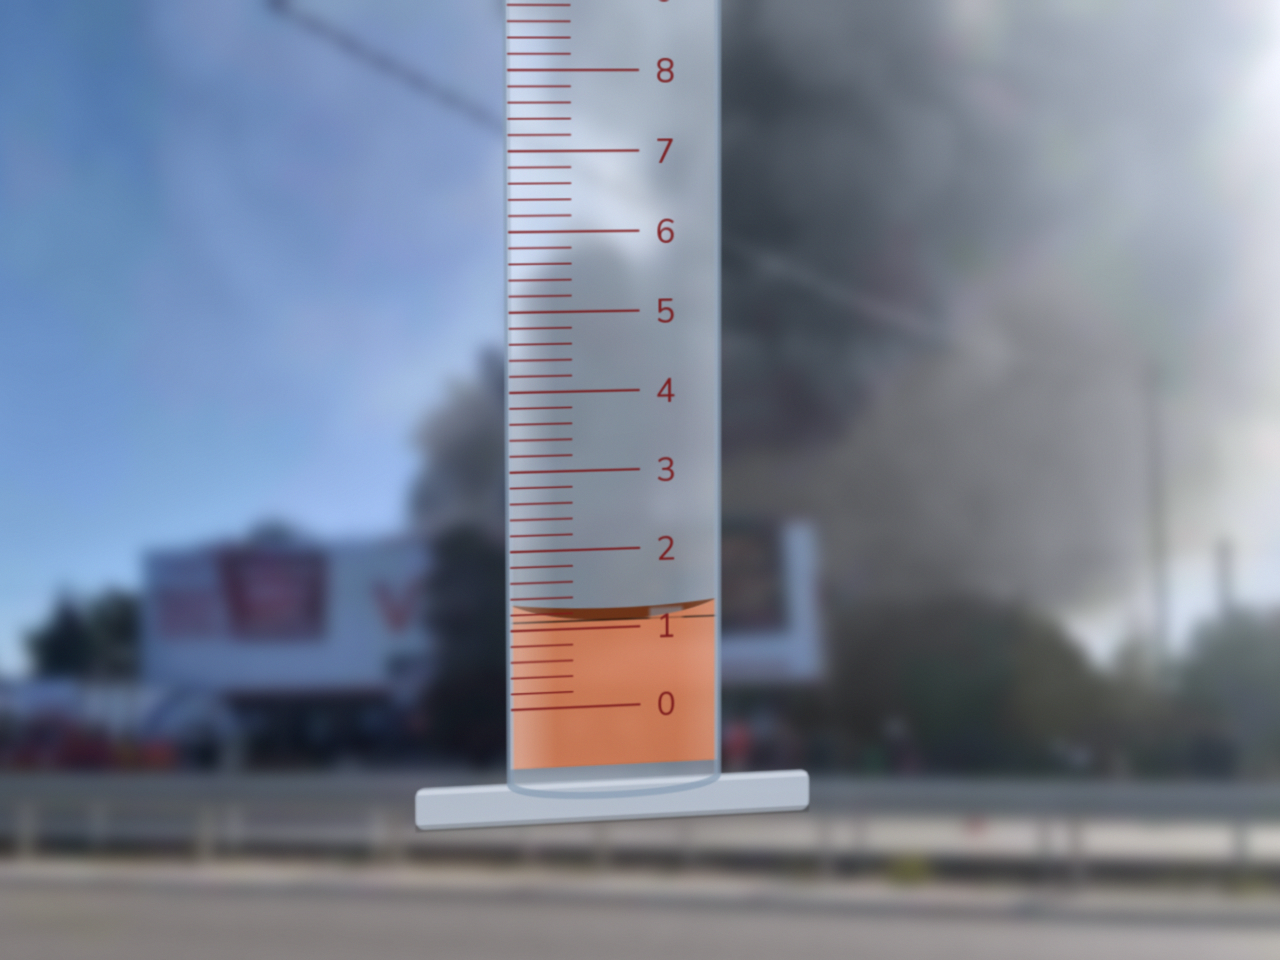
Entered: 1.1 mL
